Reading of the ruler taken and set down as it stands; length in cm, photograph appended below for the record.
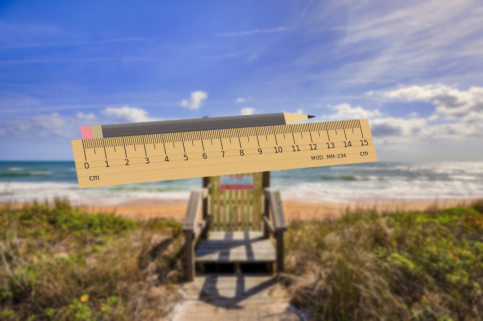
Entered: 12.5 cm
